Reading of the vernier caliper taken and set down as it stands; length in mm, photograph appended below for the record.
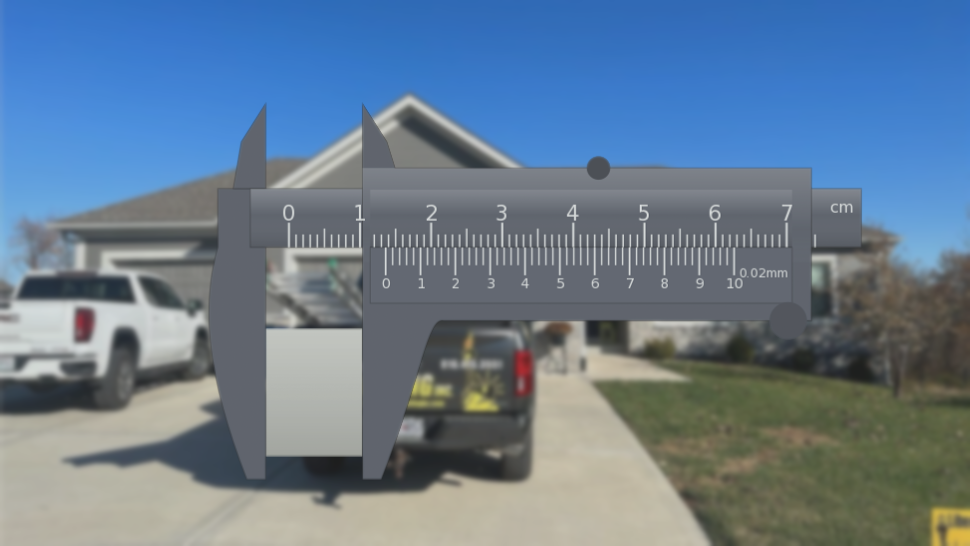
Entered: 13.6 mm
